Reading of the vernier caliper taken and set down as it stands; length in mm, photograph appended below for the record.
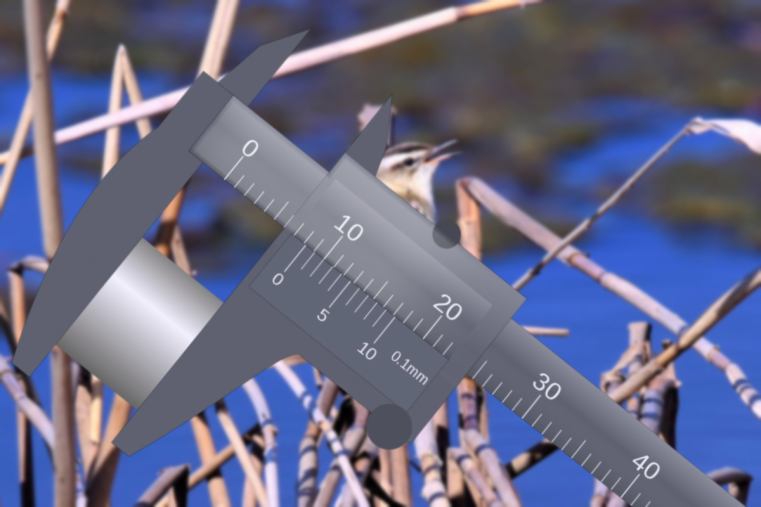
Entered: 8.2 mm
